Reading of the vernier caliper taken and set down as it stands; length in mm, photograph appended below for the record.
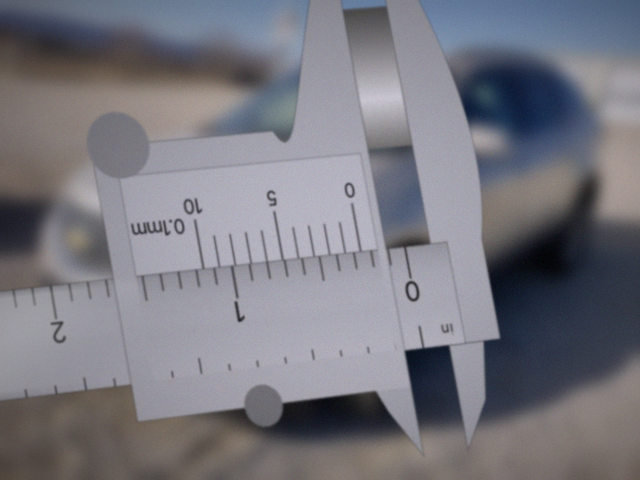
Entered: 2.6 mm
